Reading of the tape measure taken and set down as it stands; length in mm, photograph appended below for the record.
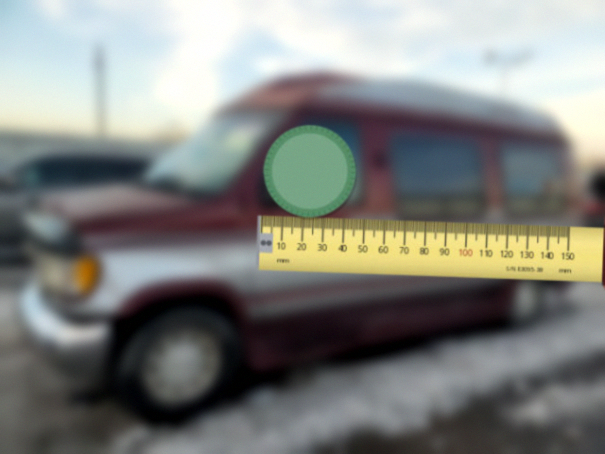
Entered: 45 mm
